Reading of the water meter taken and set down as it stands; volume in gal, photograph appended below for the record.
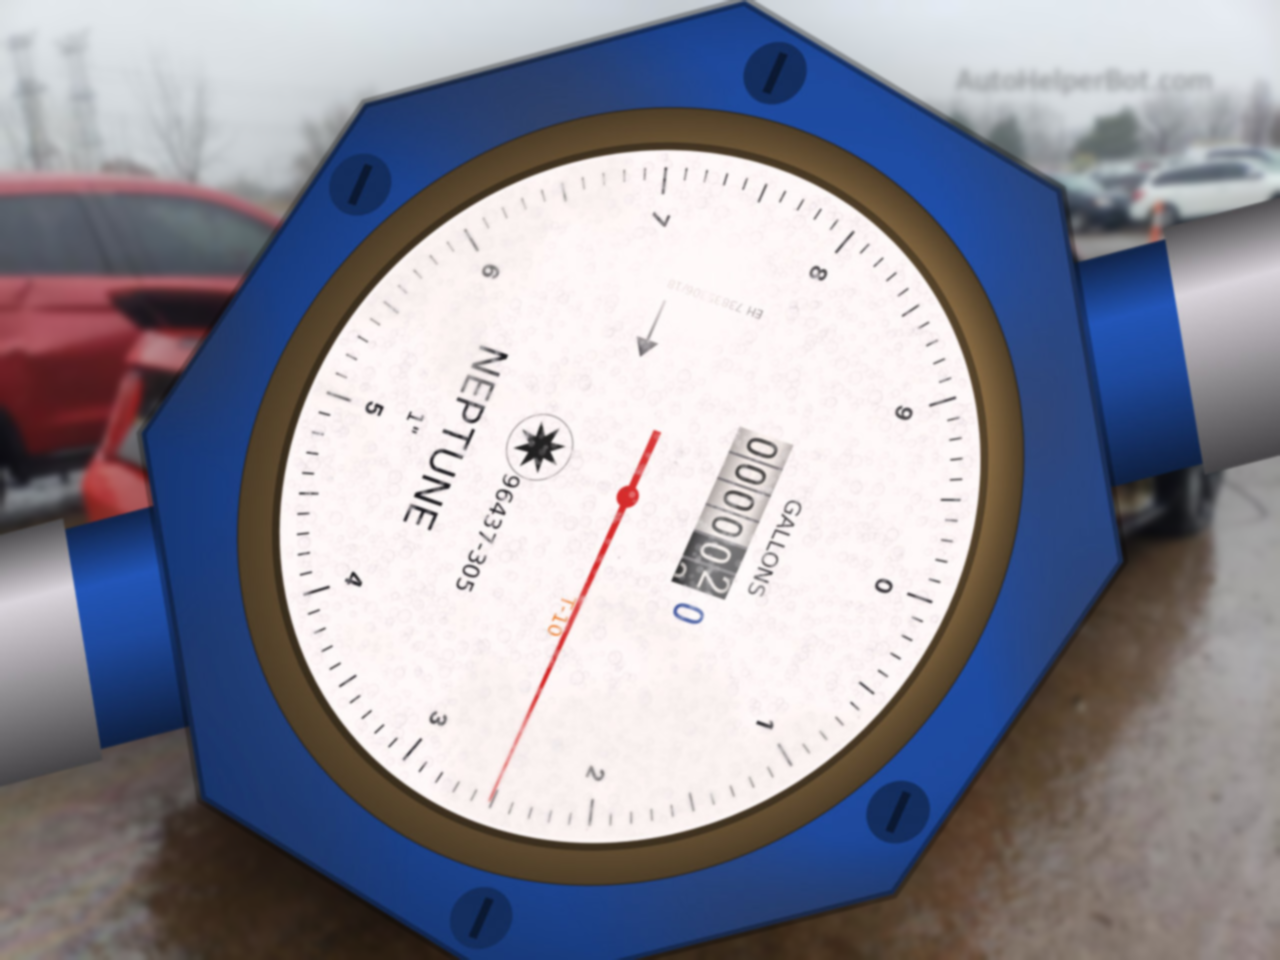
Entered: 22.5 gal
